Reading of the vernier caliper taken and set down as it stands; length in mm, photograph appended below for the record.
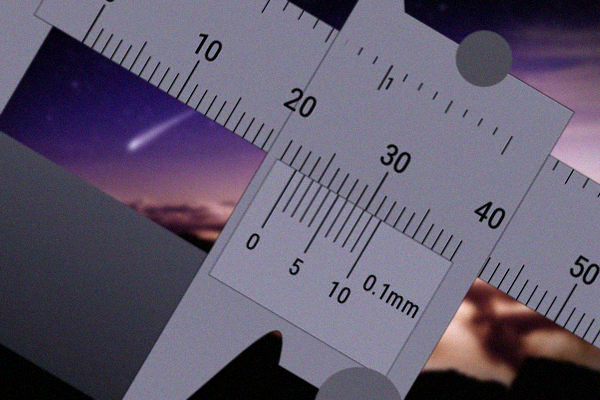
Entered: 22.7 mm
